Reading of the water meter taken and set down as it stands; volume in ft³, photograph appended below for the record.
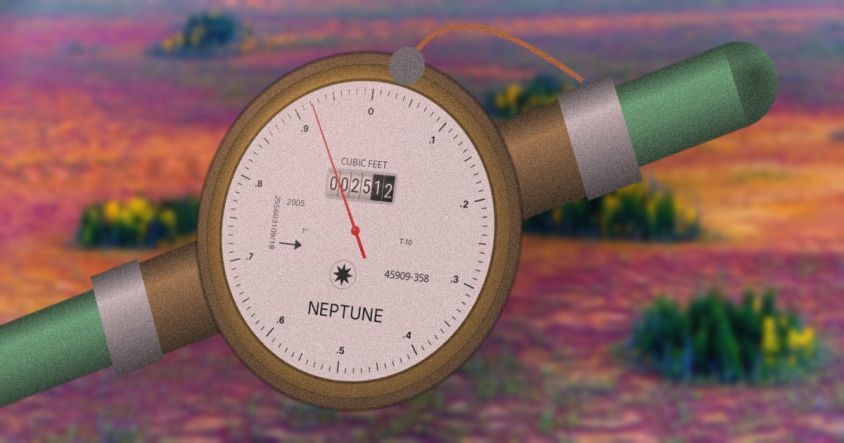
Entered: 2511.92 ft³
